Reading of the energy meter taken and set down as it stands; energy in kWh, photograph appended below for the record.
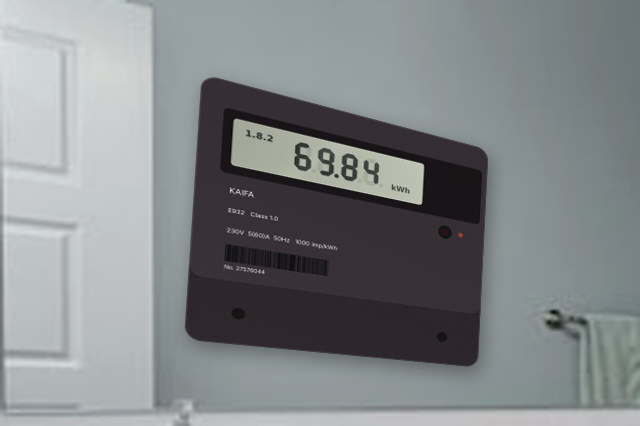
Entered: 69.84 kWh
